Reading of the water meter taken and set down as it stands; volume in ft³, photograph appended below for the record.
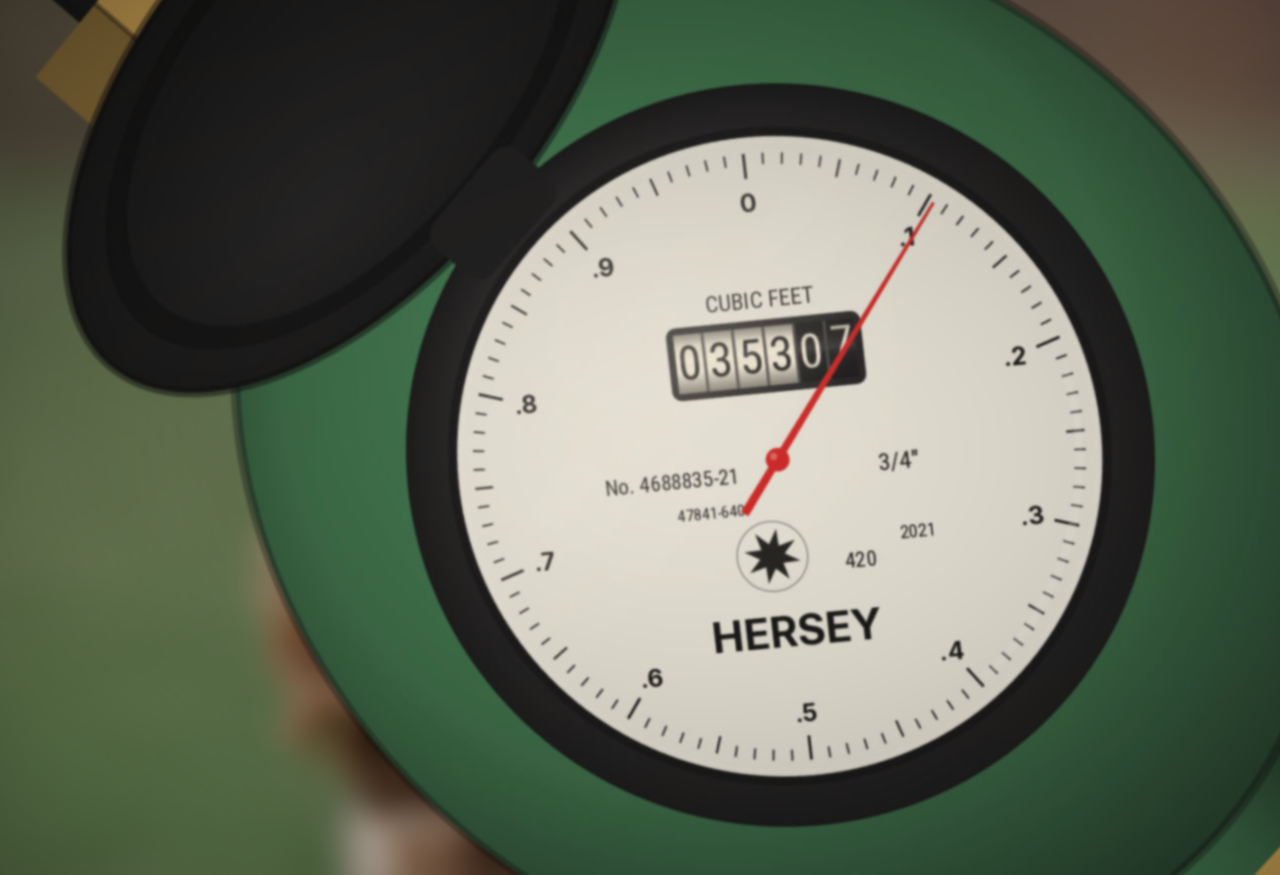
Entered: 35307.10 ft³
